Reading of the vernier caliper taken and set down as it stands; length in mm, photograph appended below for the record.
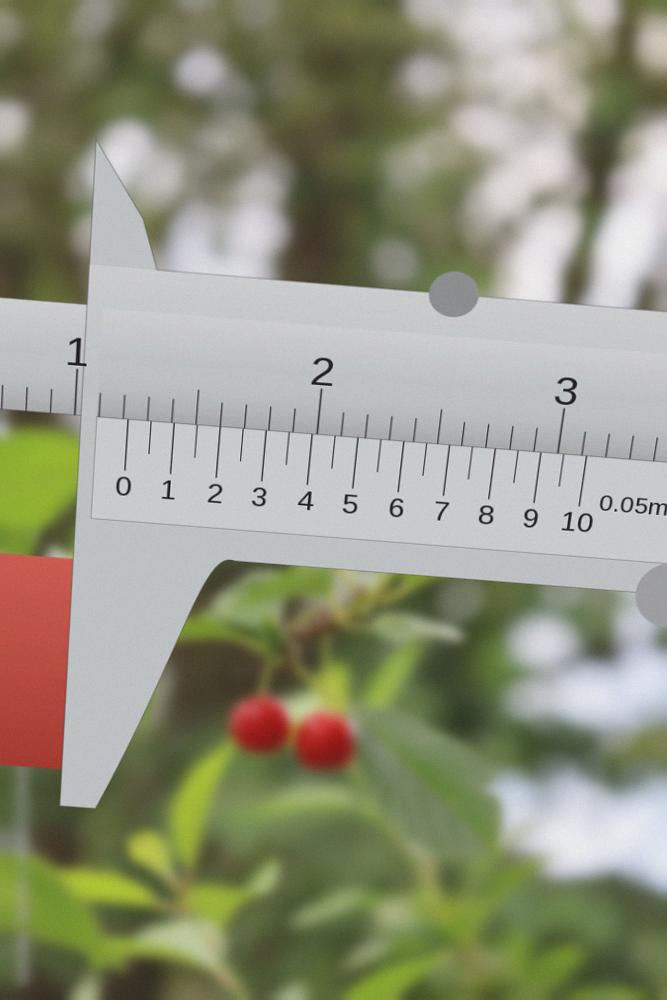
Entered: 12.20 mm
